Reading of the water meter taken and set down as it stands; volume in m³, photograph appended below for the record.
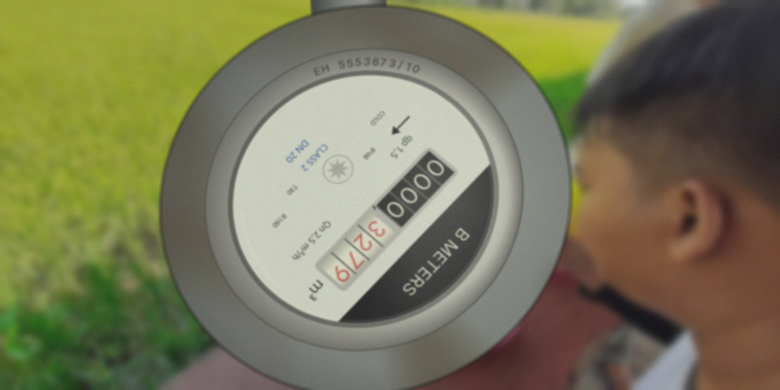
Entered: 0.3279 m³
